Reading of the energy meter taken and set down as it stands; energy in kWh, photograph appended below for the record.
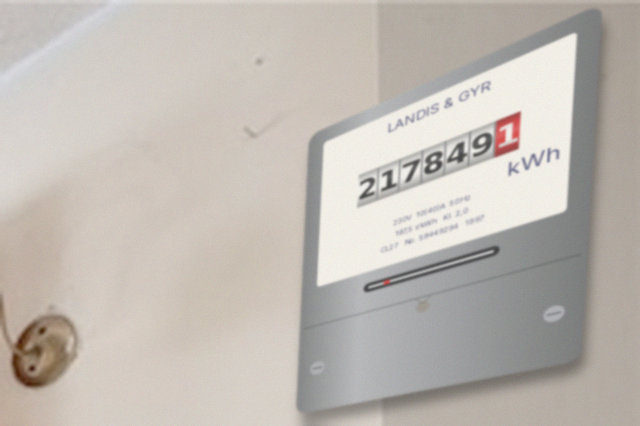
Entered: 217849.1 kWh
